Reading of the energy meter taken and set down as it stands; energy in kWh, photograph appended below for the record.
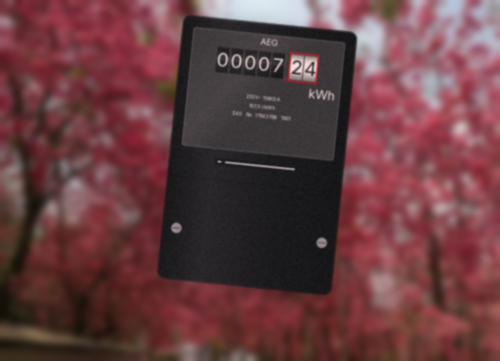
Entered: 7.24 kWh
